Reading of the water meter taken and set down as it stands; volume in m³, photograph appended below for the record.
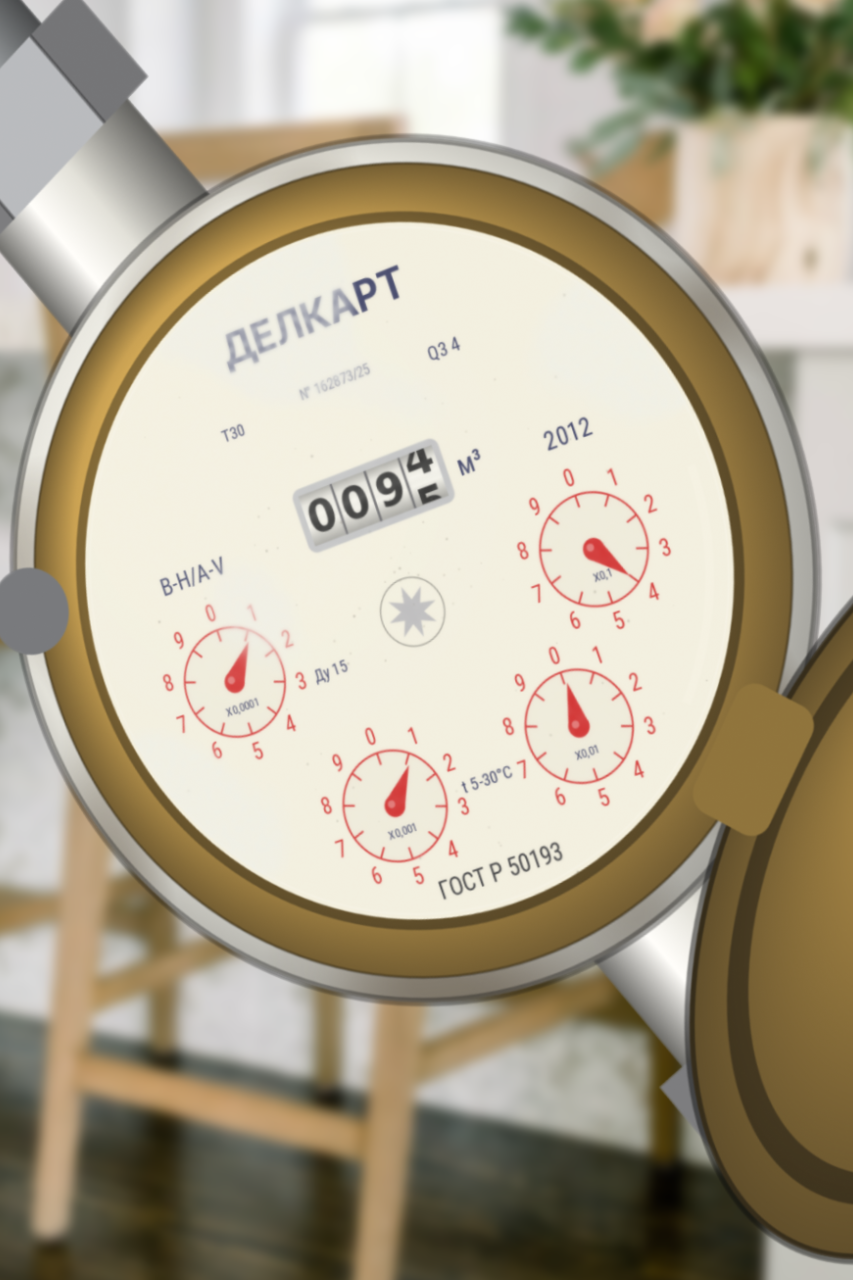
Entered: 94.4011 m³
